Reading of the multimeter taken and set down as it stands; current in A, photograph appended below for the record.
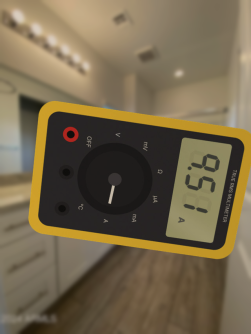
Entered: 9.51 A
